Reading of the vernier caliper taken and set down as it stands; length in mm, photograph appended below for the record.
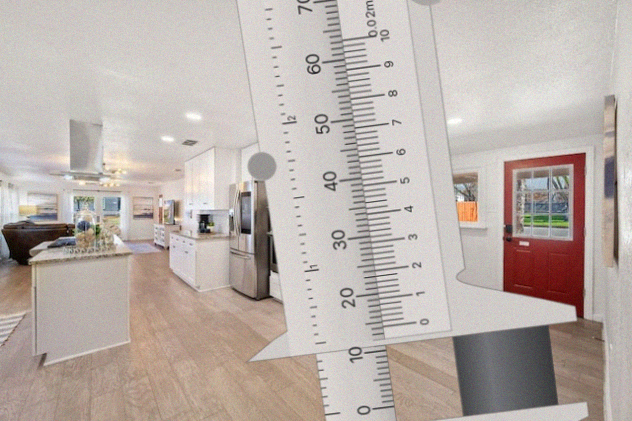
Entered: 14.2 mm
